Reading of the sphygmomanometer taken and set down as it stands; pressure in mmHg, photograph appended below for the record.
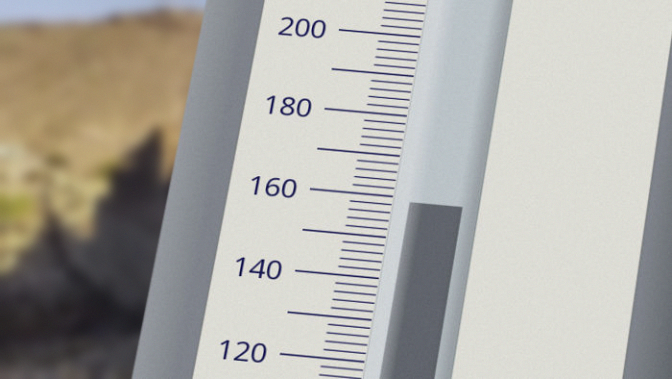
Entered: 159 mmHg
